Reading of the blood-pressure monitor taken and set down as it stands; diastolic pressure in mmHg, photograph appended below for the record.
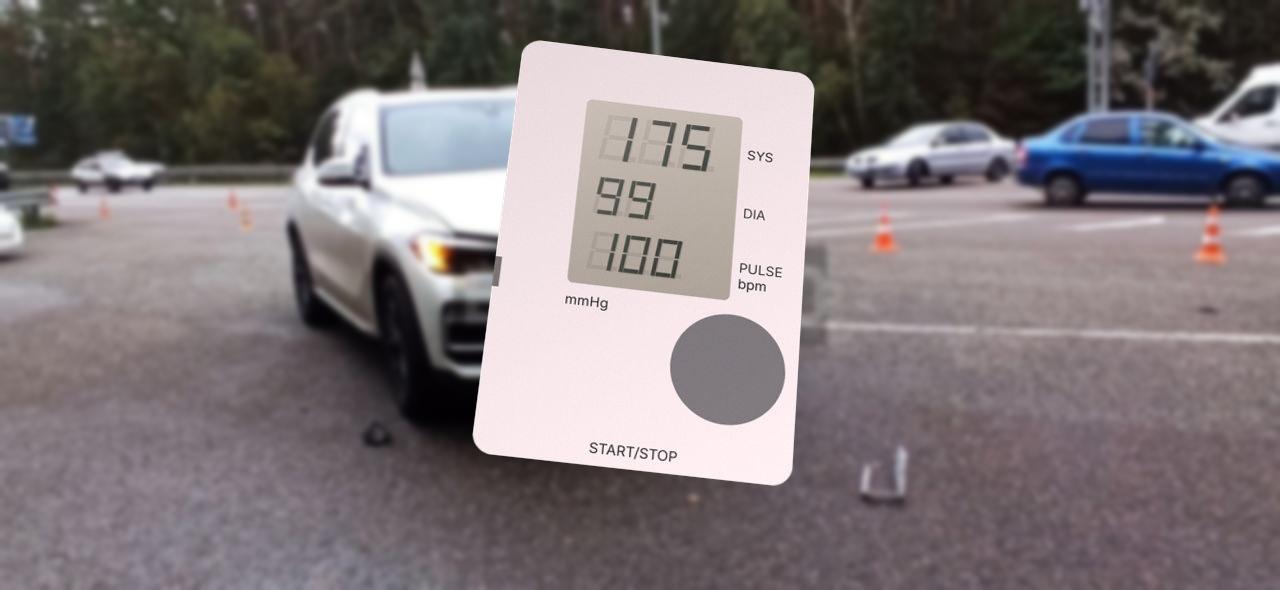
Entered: 99 mmHg
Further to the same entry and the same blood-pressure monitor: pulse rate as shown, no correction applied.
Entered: 100 bpm
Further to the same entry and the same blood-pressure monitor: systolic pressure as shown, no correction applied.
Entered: 175 mmHg
